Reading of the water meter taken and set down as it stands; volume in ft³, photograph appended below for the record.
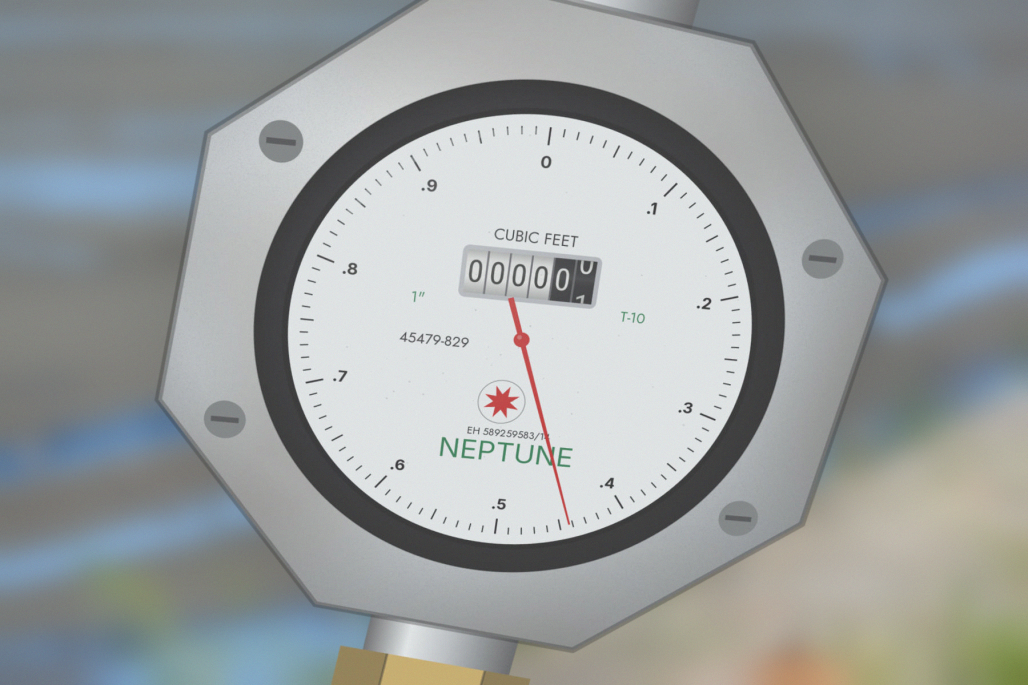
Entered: 0.44 ft³
